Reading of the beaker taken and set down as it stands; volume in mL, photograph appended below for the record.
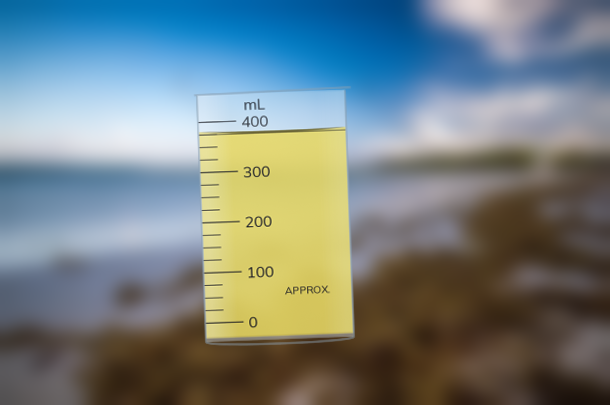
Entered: 375 mL
